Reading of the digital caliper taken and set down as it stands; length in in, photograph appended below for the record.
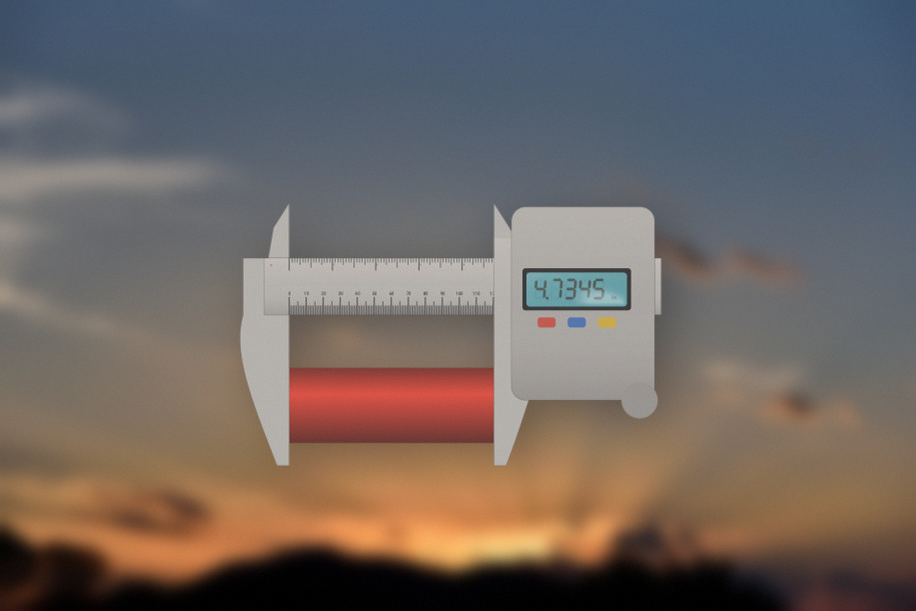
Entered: 4.7345 in
